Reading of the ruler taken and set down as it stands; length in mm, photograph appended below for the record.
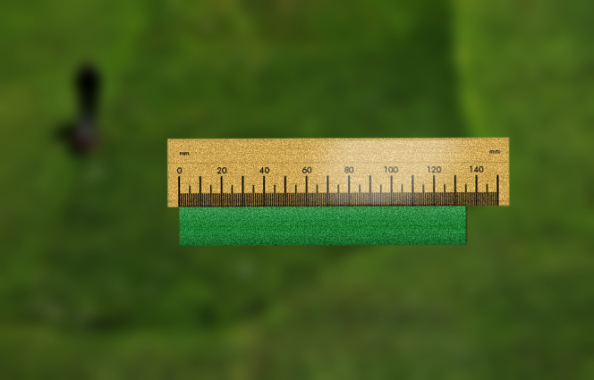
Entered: 135 mm
